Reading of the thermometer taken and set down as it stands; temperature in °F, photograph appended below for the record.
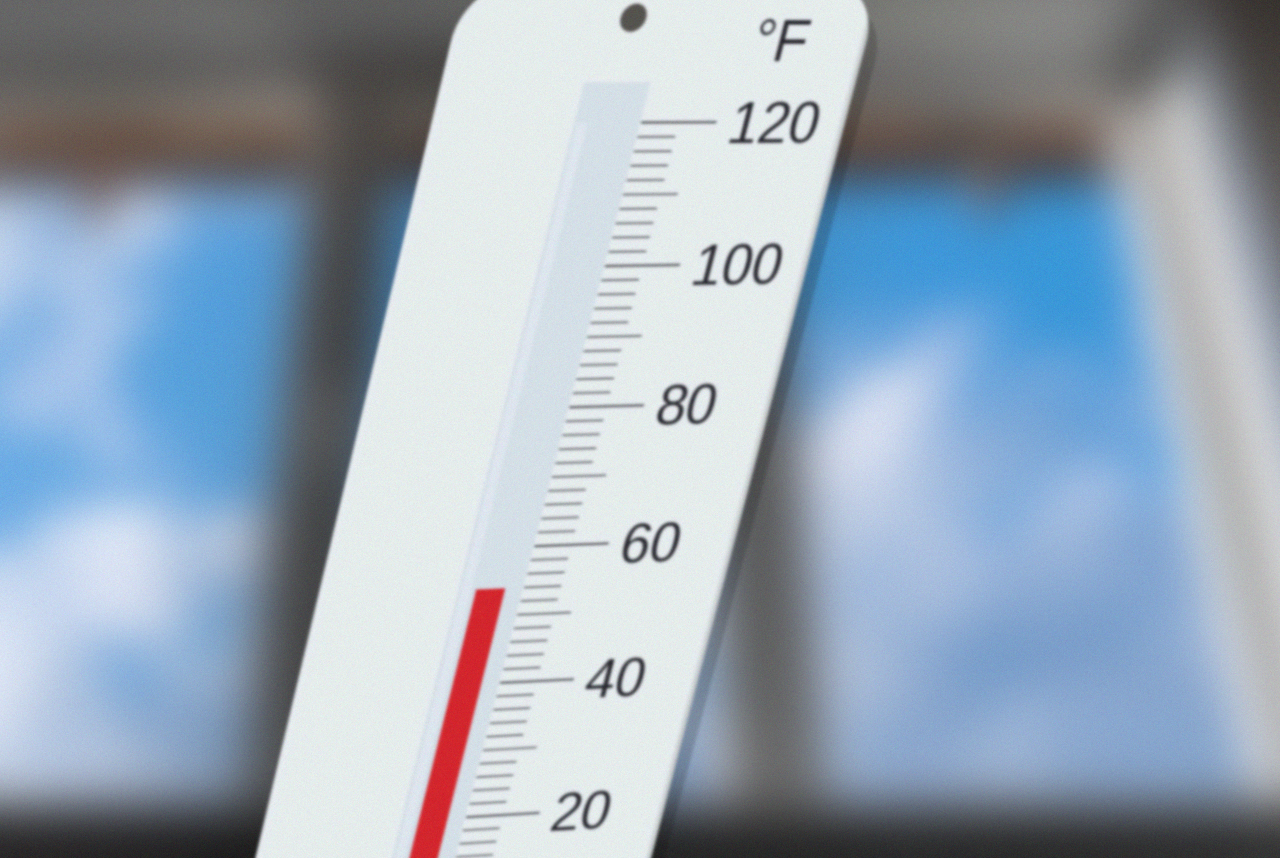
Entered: 54 °F
